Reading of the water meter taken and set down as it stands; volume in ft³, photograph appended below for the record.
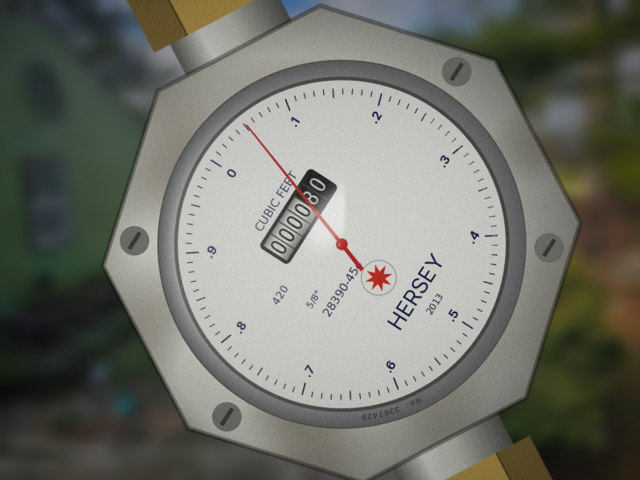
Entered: 80.05 ft³
